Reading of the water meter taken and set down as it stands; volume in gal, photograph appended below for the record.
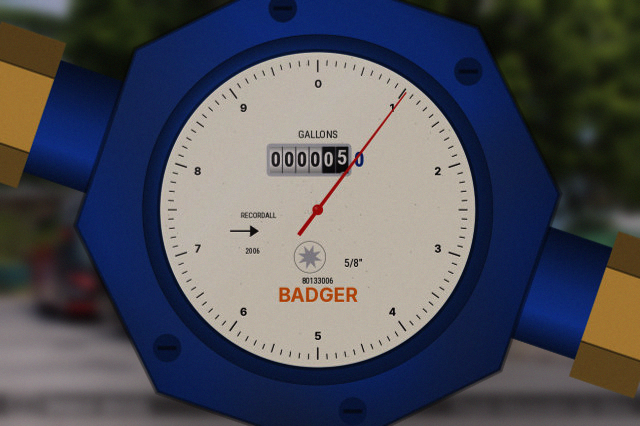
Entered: 51.0 gal
